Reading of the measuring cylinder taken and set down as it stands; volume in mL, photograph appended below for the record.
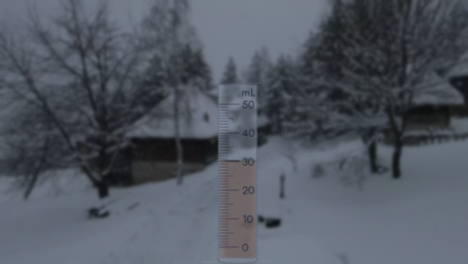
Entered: 30 mL
